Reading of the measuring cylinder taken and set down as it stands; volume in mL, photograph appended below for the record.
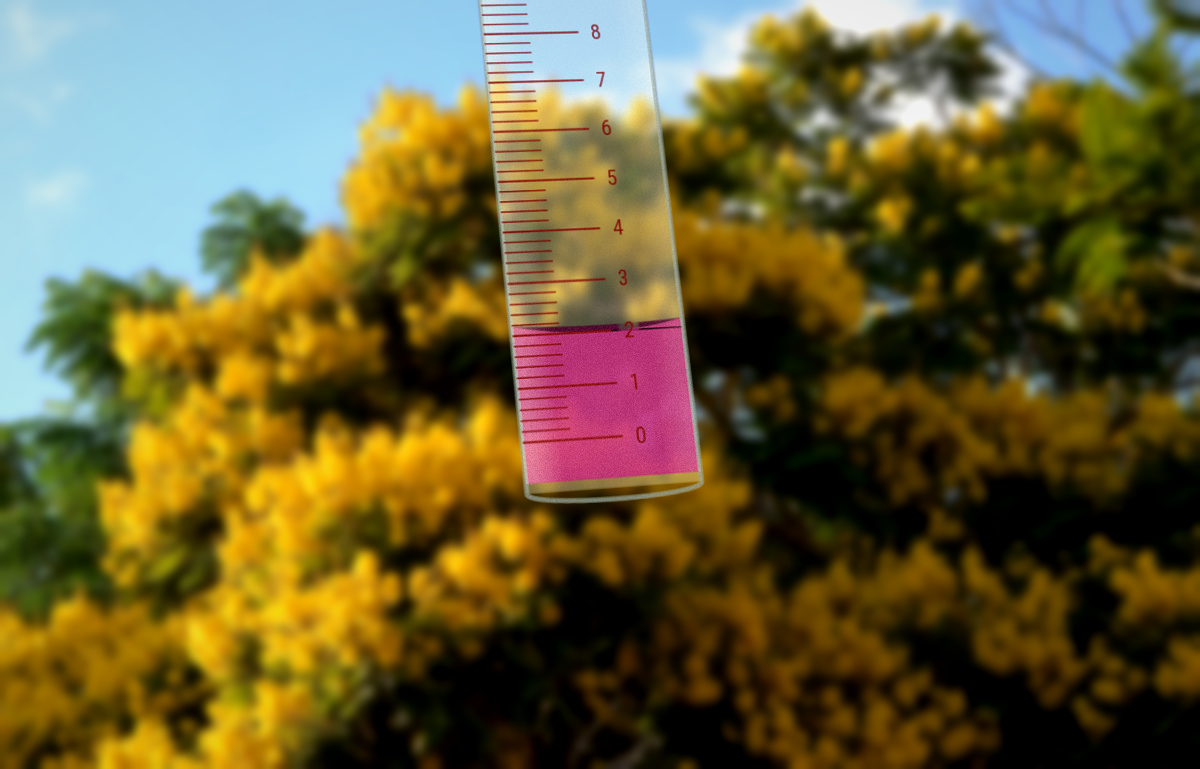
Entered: 2 mL
